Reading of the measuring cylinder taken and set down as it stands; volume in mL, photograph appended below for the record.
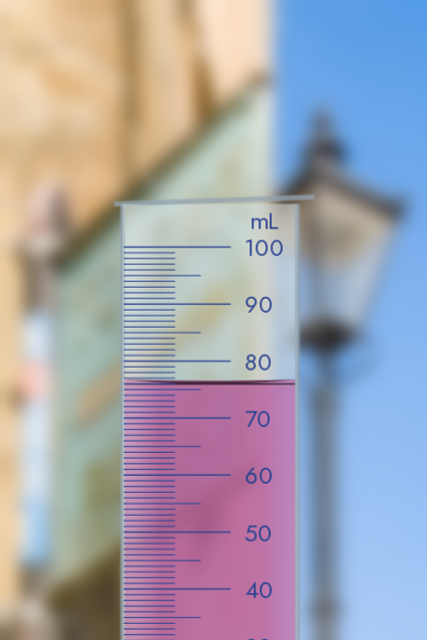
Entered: 76 mL
